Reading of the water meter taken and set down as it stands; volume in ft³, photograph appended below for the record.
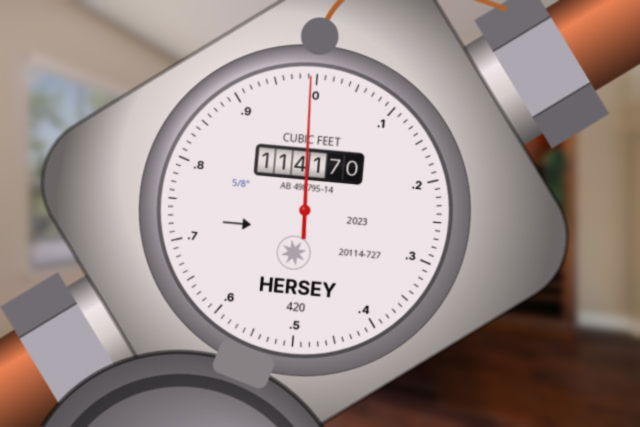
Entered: 114169.99 ft³
